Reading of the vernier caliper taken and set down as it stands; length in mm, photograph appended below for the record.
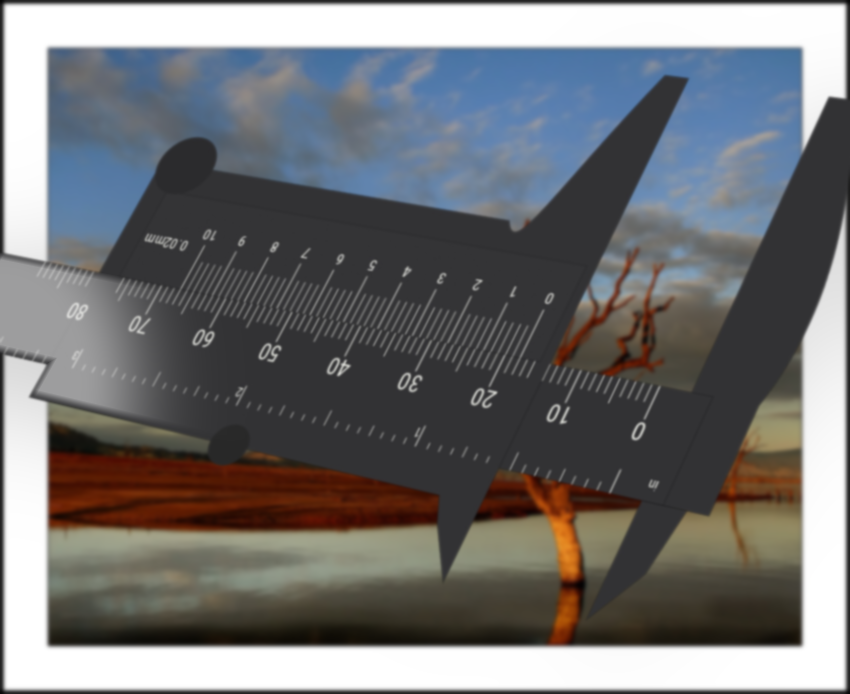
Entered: 18.0 mm
